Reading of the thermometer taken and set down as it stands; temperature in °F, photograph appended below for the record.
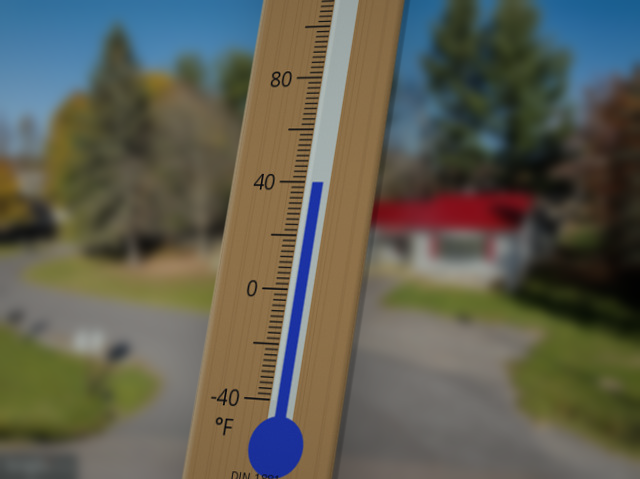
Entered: 40 °F
